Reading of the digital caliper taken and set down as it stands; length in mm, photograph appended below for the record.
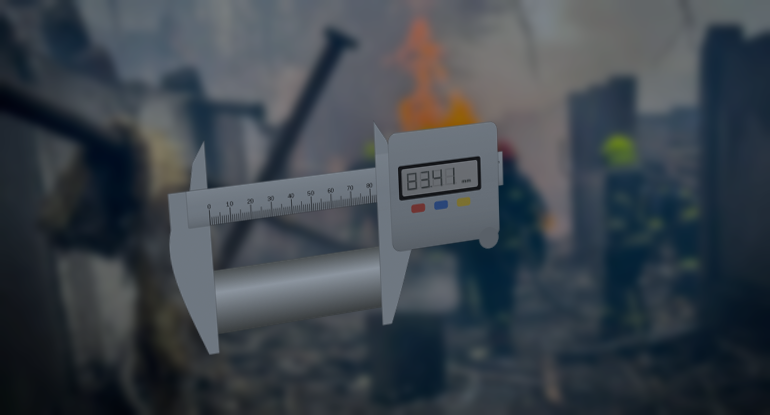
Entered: 83.41 mm
